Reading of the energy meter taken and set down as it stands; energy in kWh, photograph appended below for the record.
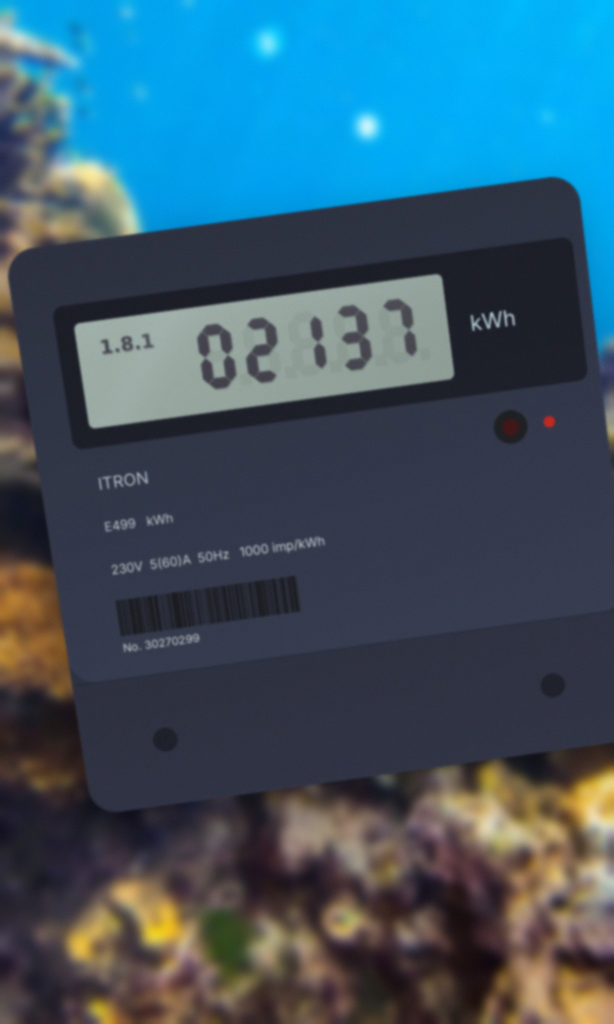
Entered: 2137 kWh
